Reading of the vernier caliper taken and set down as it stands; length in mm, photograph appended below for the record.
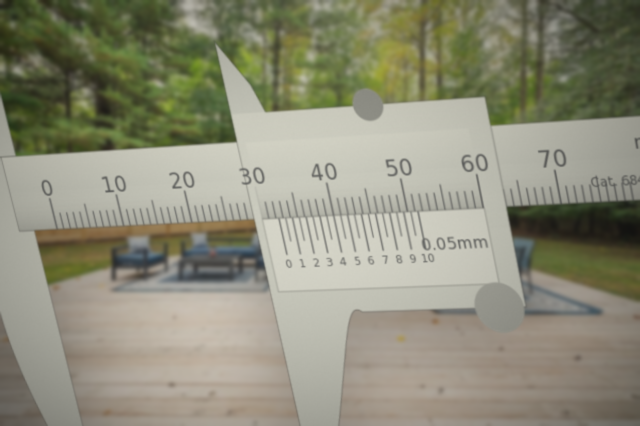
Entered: 32.4 mm
